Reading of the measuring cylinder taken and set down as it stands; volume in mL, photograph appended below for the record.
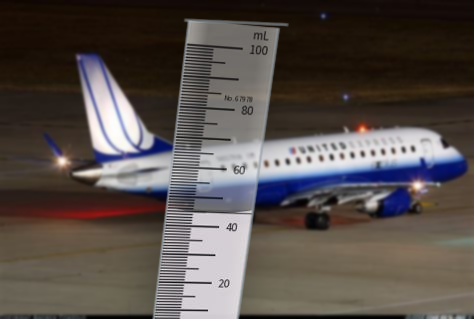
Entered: 45 mL
